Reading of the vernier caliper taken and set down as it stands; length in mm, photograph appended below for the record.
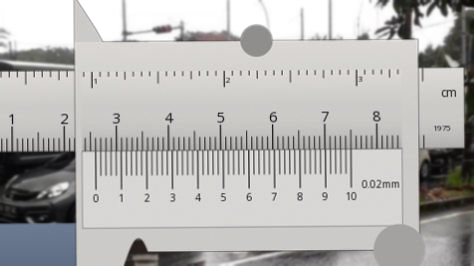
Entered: 26.0 mm
